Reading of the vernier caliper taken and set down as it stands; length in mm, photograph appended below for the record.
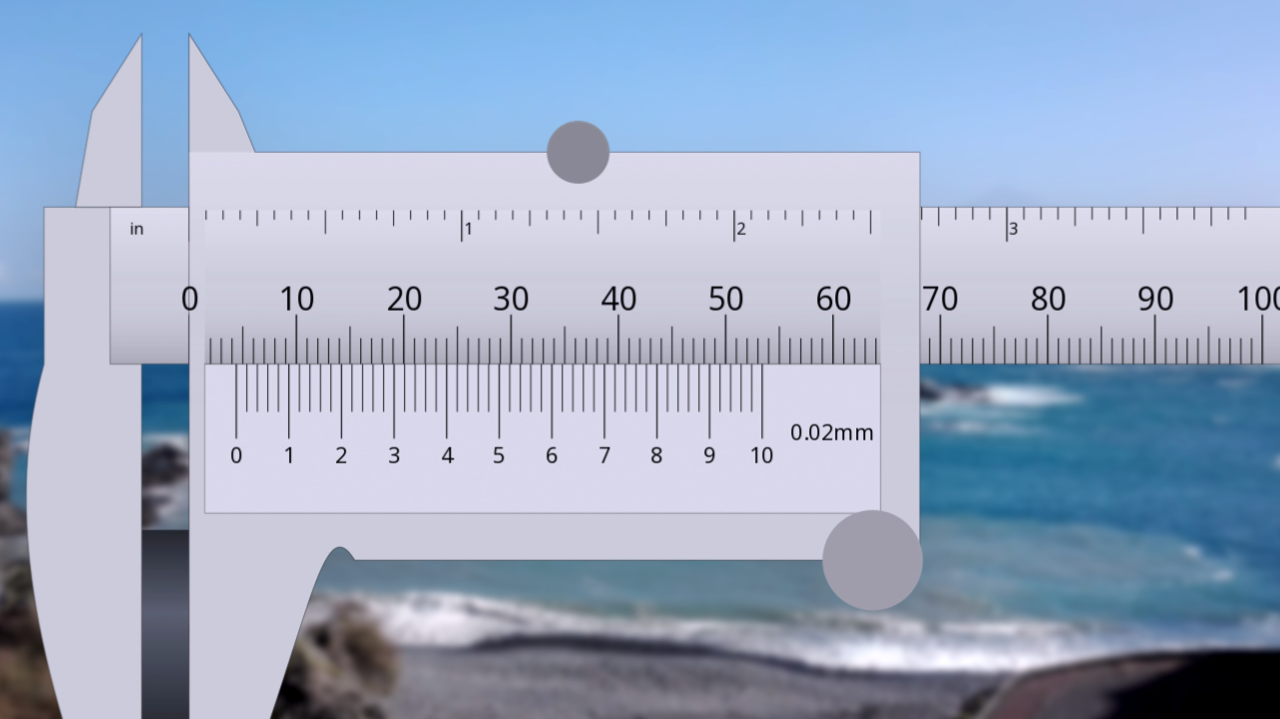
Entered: 4.4 mm
